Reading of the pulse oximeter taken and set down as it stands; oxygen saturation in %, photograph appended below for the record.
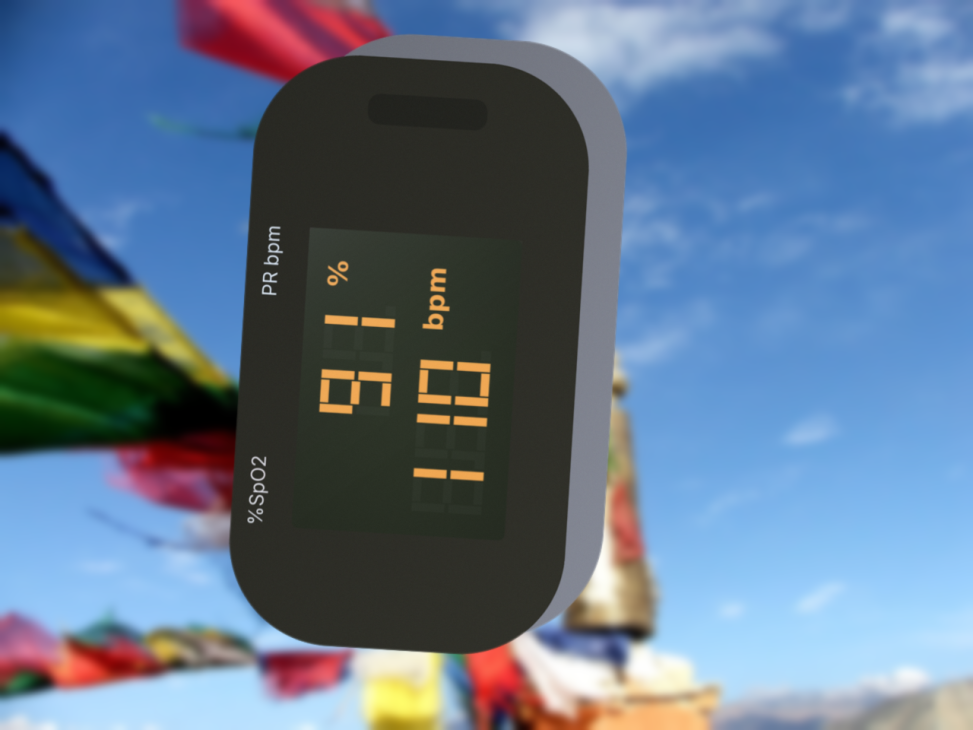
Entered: 91 %
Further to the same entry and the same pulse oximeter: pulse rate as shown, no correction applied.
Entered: 110 bpm
